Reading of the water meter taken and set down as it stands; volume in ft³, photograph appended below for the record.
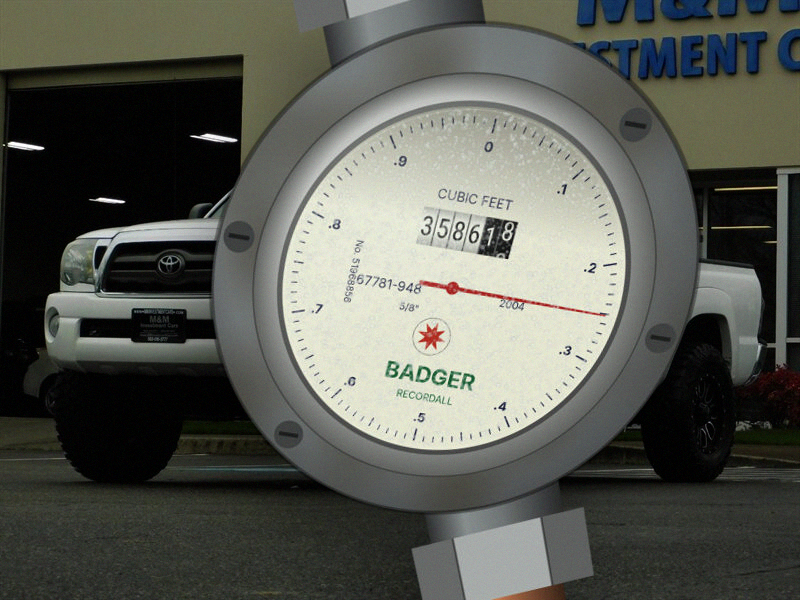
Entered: 358618.25 ft³
